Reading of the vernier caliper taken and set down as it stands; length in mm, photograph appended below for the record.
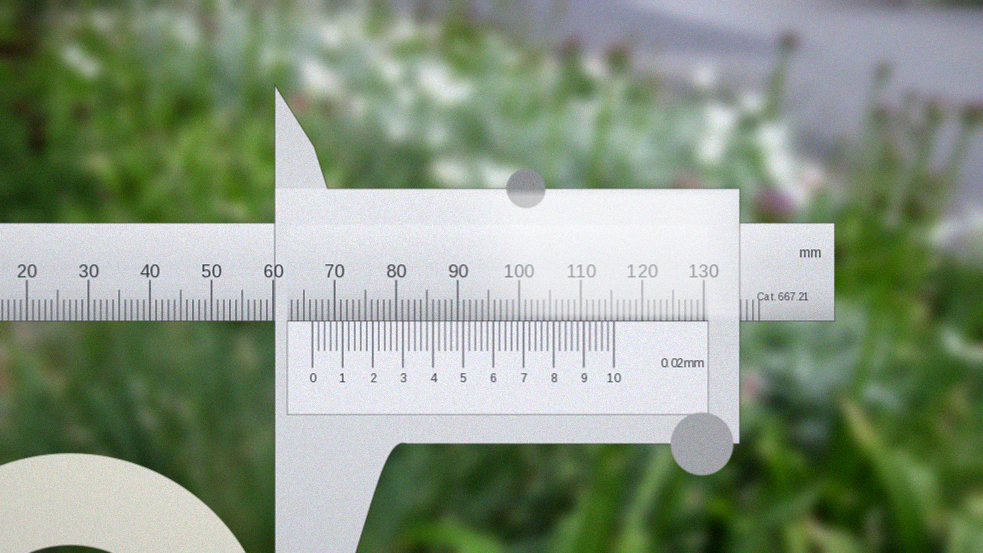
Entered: 66.4 mm
